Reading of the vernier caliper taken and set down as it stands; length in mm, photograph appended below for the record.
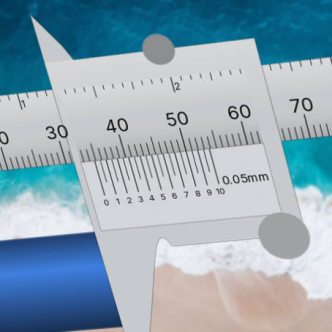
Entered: 34.8 mm
